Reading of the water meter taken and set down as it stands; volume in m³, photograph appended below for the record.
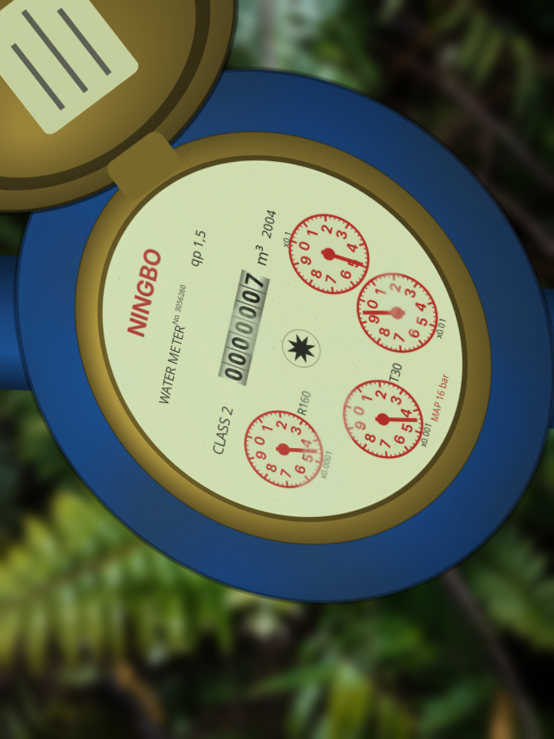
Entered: 7.4944 m³
